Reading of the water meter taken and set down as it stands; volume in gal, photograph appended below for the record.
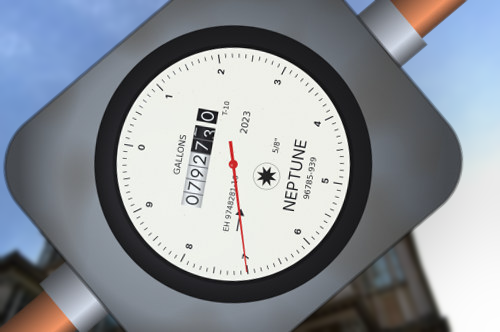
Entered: 792727.0 gal
